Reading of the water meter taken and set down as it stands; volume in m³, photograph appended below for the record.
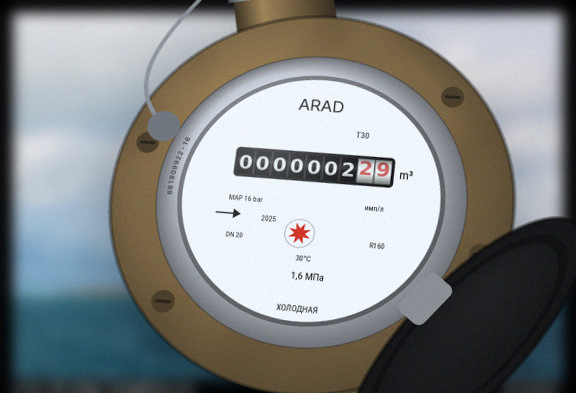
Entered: 2.29 m³
